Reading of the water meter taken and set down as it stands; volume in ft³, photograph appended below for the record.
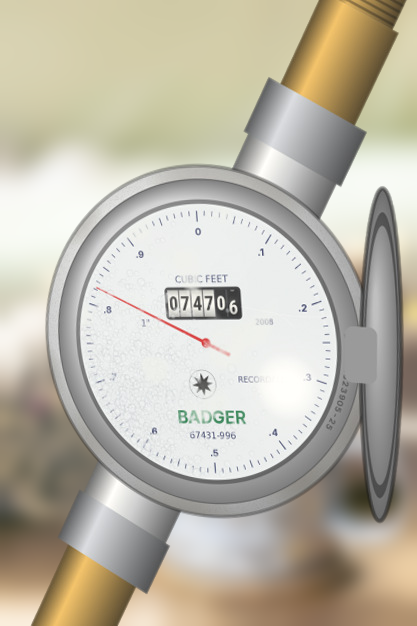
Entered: 74705.82 ft³
